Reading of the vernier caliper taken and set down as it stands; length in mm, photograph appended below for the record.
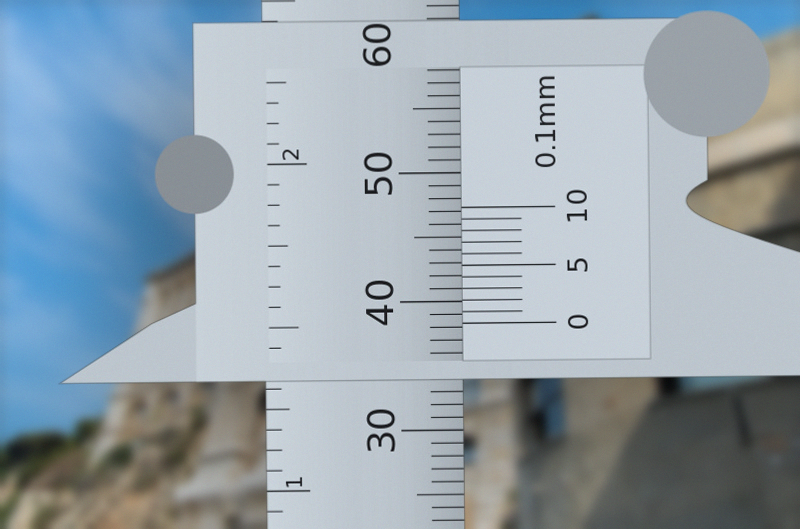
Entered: 38.3 mm
